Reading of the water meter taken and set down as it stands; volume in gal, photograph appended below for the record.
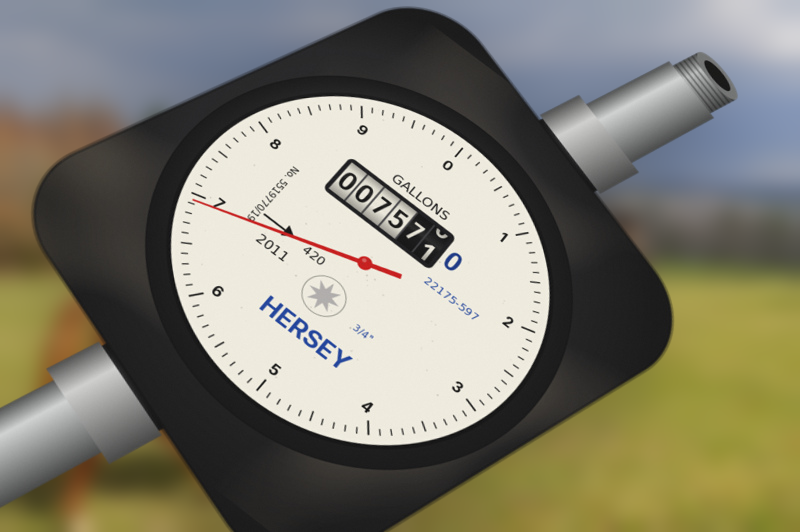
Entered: 75706.9 gal
